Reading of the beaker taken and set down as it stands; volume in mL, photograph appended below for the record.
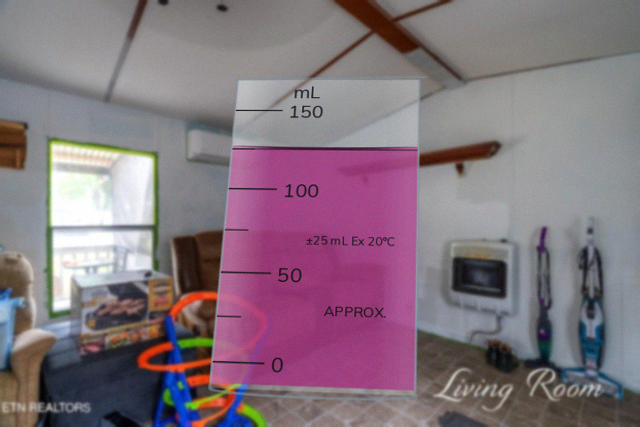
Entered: 125 mL
